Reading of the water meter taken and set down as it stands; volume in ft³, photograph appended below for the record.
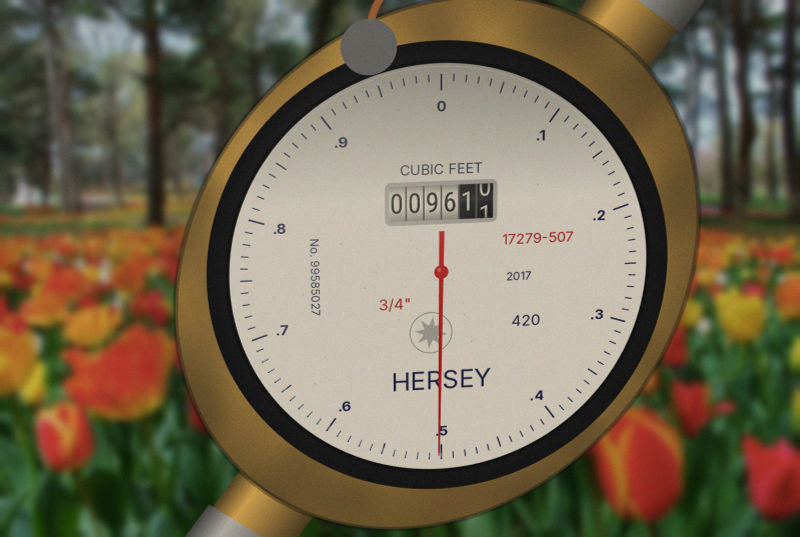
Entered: 9610.50 ft³
